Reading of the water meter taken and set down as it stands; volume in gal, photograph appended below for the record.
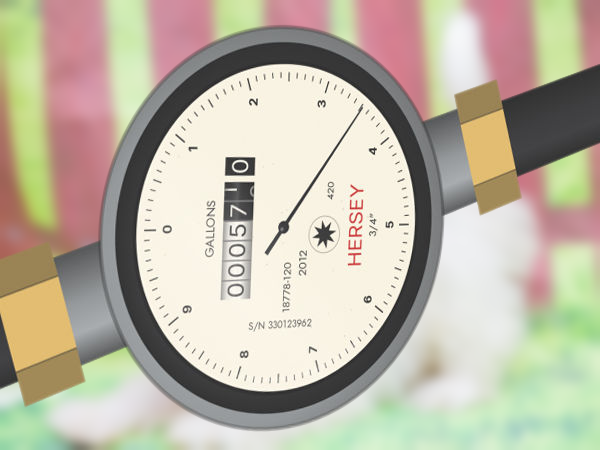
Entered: 5713.5 gal
